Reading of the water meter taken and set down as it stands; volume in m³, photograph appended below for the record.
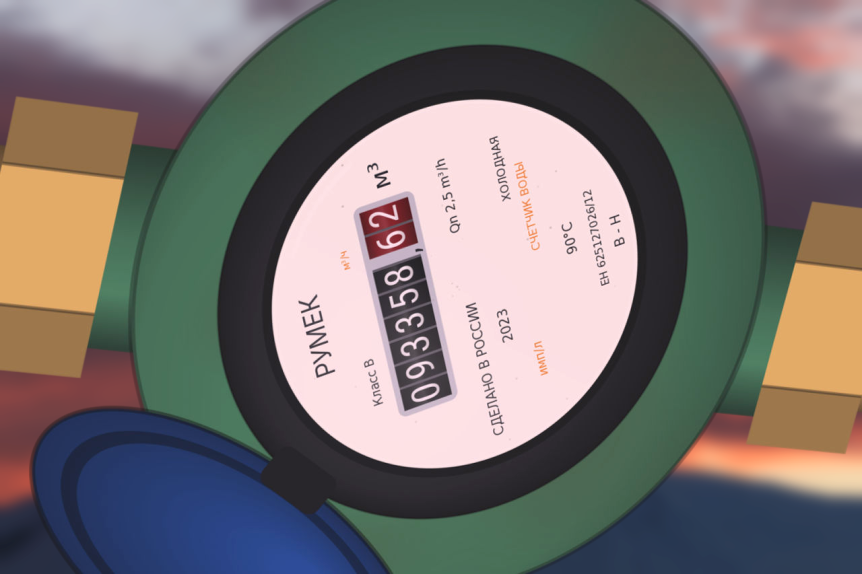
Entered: 93358.62 m³
